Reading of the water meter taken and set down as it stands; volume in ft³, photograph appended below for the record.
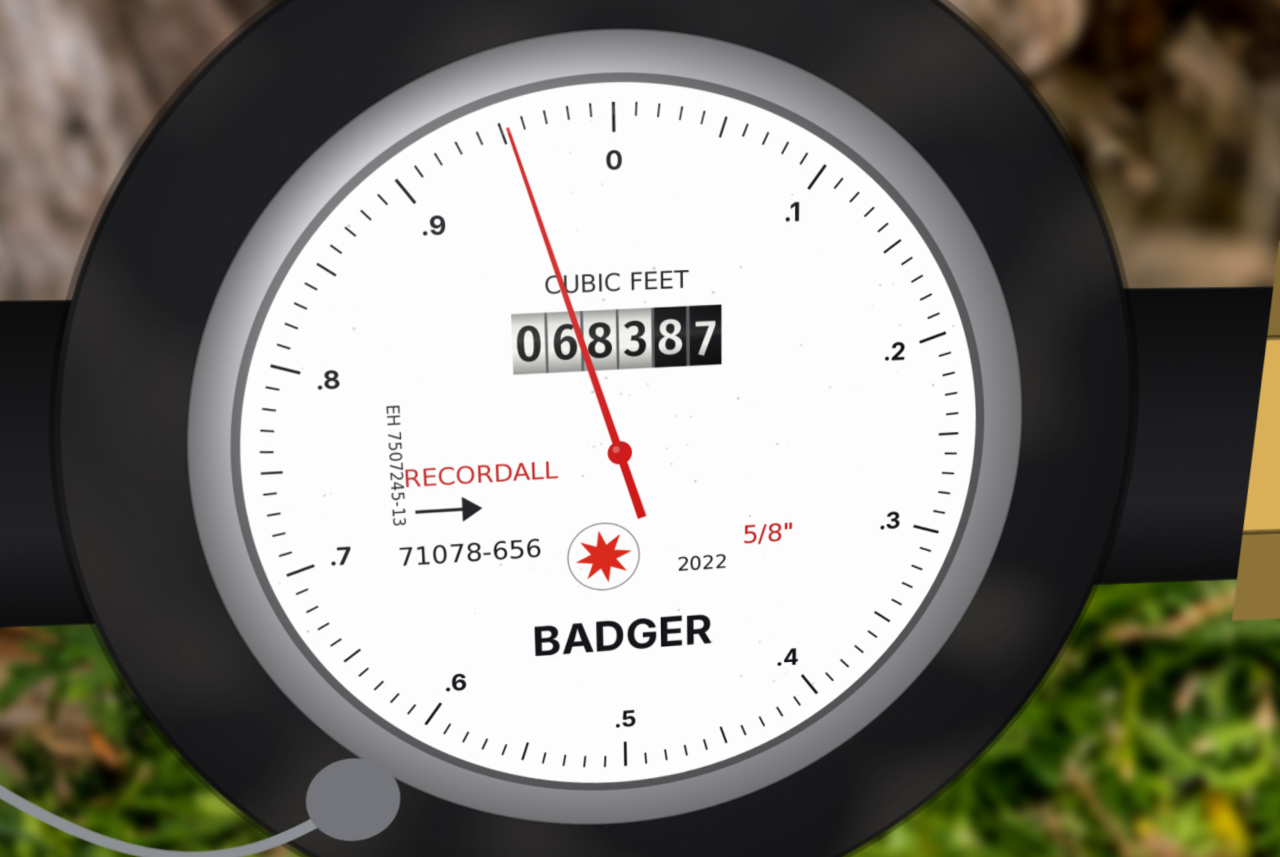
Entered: 68386.95 ft³
